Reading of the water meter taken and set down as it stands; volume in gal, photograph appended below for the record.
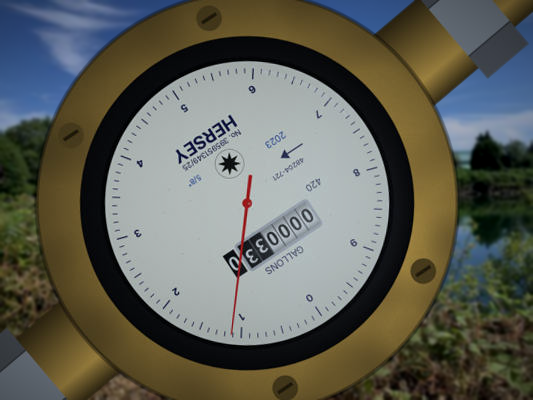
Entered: 331.1 gal
